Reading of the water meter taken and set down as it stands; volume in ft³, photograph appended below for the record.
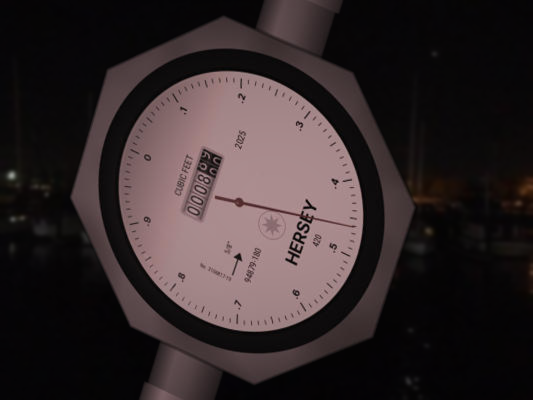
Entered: 889.46 ft³
